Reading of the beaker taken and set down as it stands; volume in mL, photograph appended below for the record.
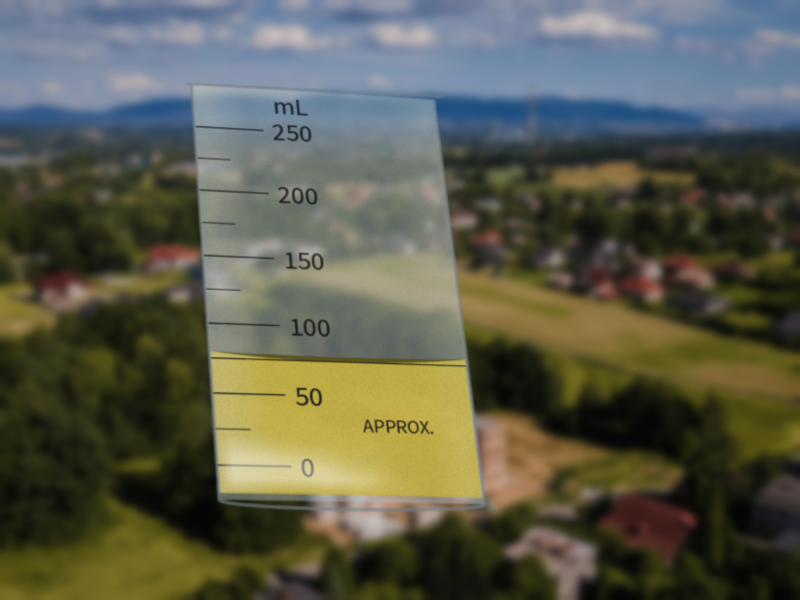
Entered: 75 mL
